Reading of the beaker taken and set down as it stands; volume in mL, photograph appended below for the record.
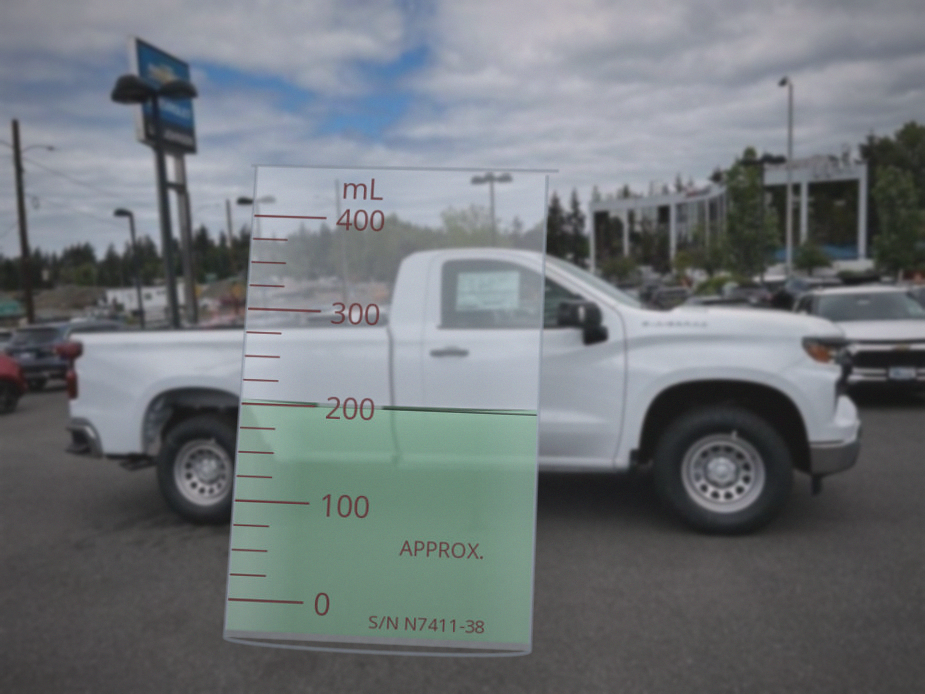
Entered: 200 mL
